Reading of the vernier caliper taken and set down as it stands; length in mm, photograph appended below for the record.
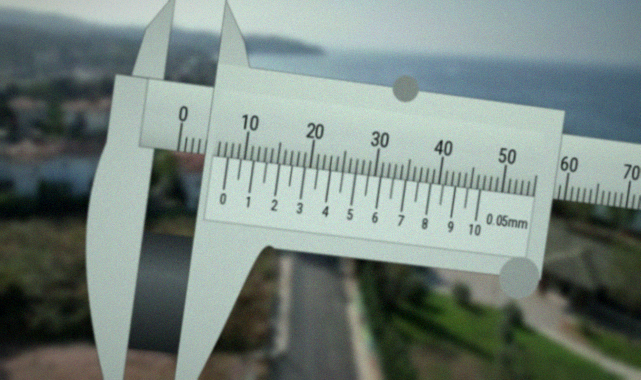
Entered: 7.5 mm
